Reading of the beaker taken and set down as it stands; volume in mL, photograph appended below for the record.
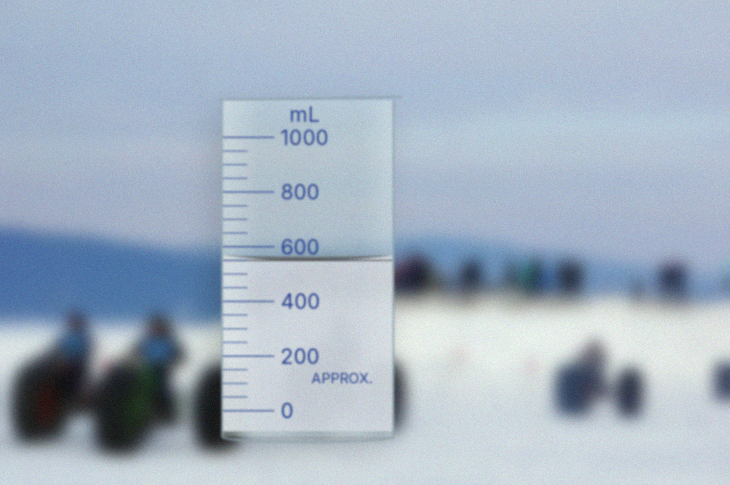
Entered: 550 mL
